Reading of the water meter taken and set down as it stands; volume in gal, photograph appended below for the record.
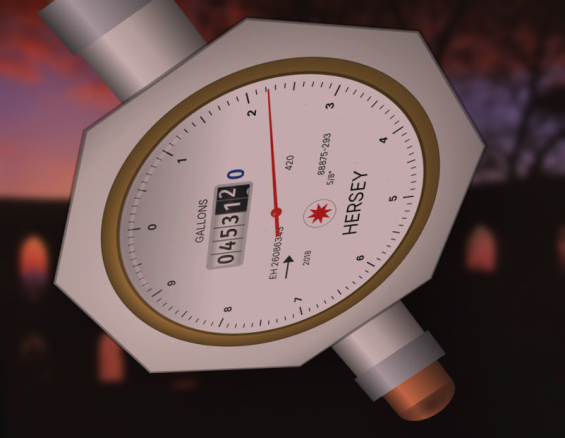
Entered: 453122.2 gal
